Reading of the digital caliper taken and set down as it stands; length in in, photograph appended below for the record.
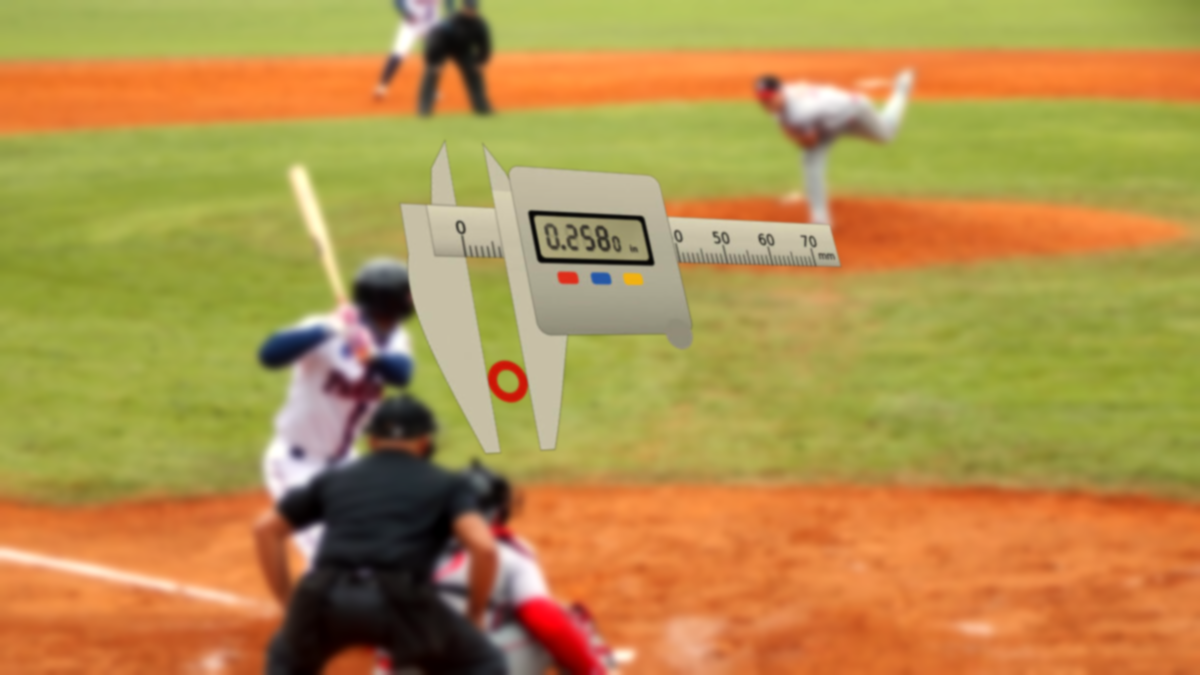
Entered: 0.2580 in
